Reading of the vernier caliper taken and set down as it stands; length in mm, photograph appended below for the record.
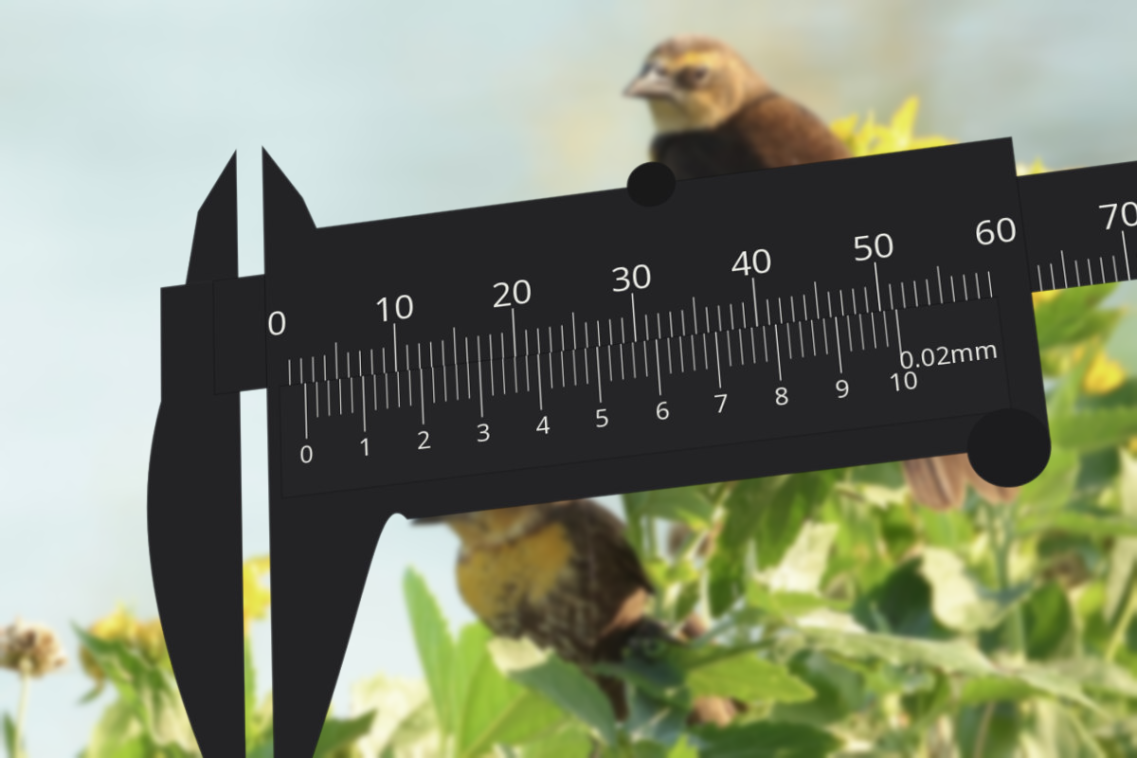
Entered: 2.3 mm
